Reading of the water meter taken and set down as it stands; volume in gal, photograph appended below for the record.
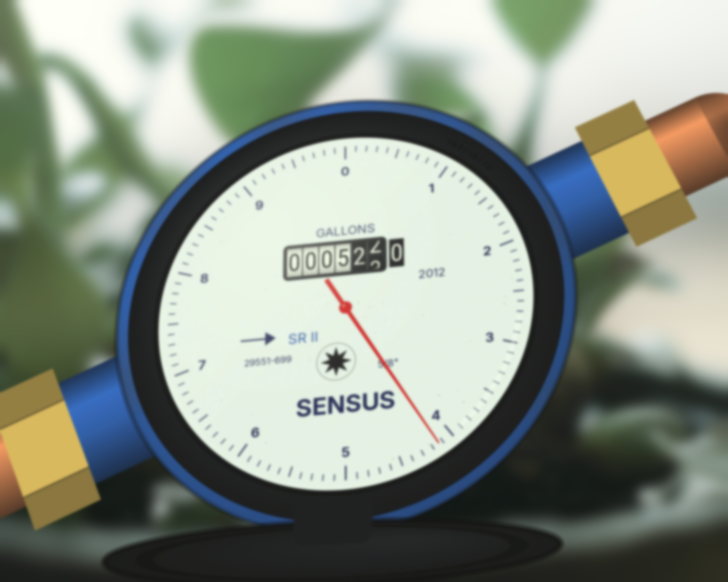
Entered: 5224.1 gal
